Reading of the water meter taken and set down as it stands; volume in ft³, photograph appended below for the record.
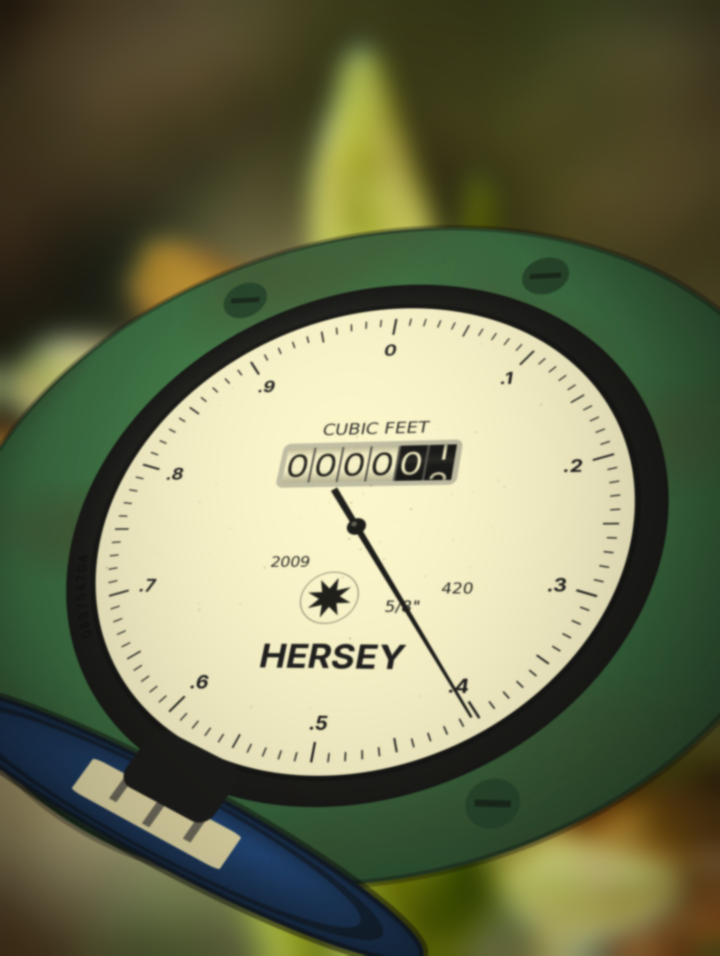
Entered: 1.40 ft³
